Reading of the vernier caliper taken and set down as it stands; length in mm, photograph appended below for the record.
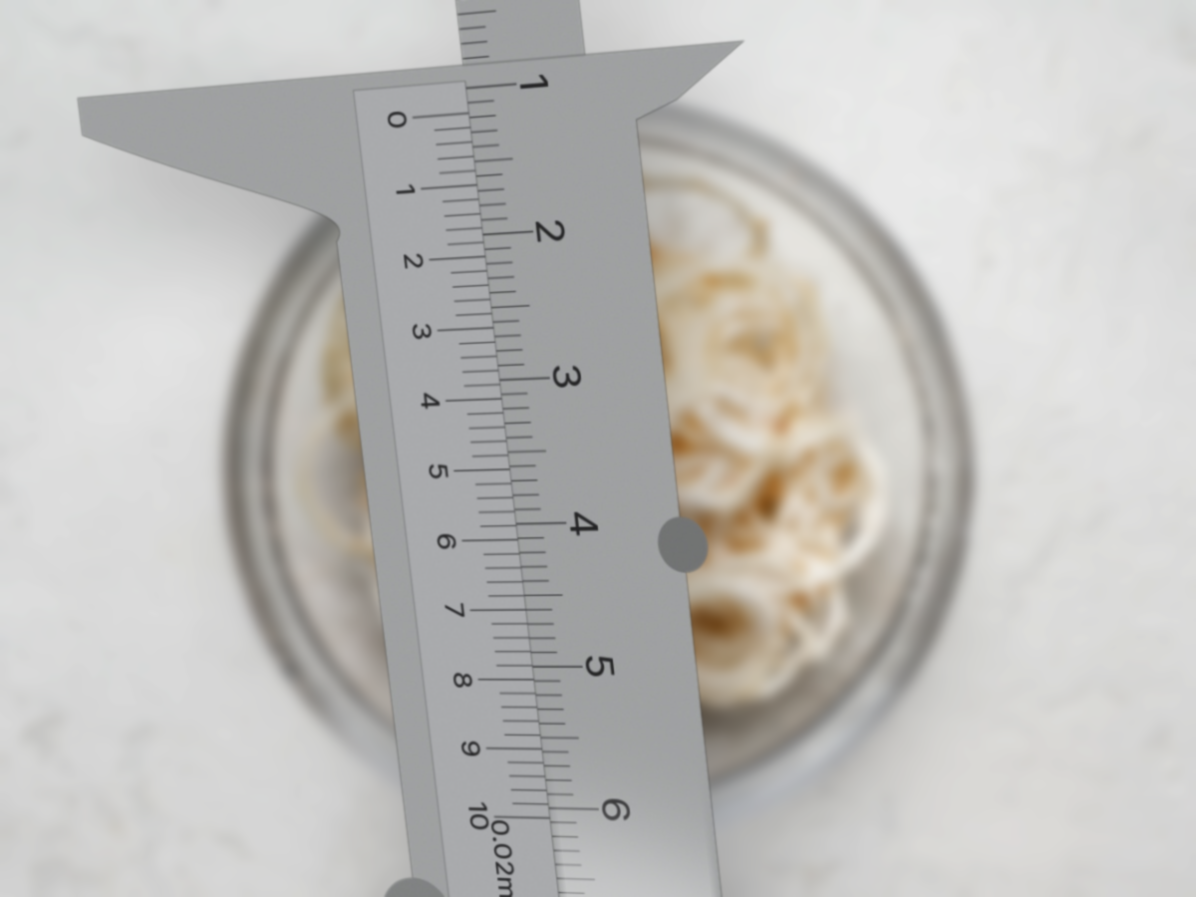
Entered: 11.7 mm
